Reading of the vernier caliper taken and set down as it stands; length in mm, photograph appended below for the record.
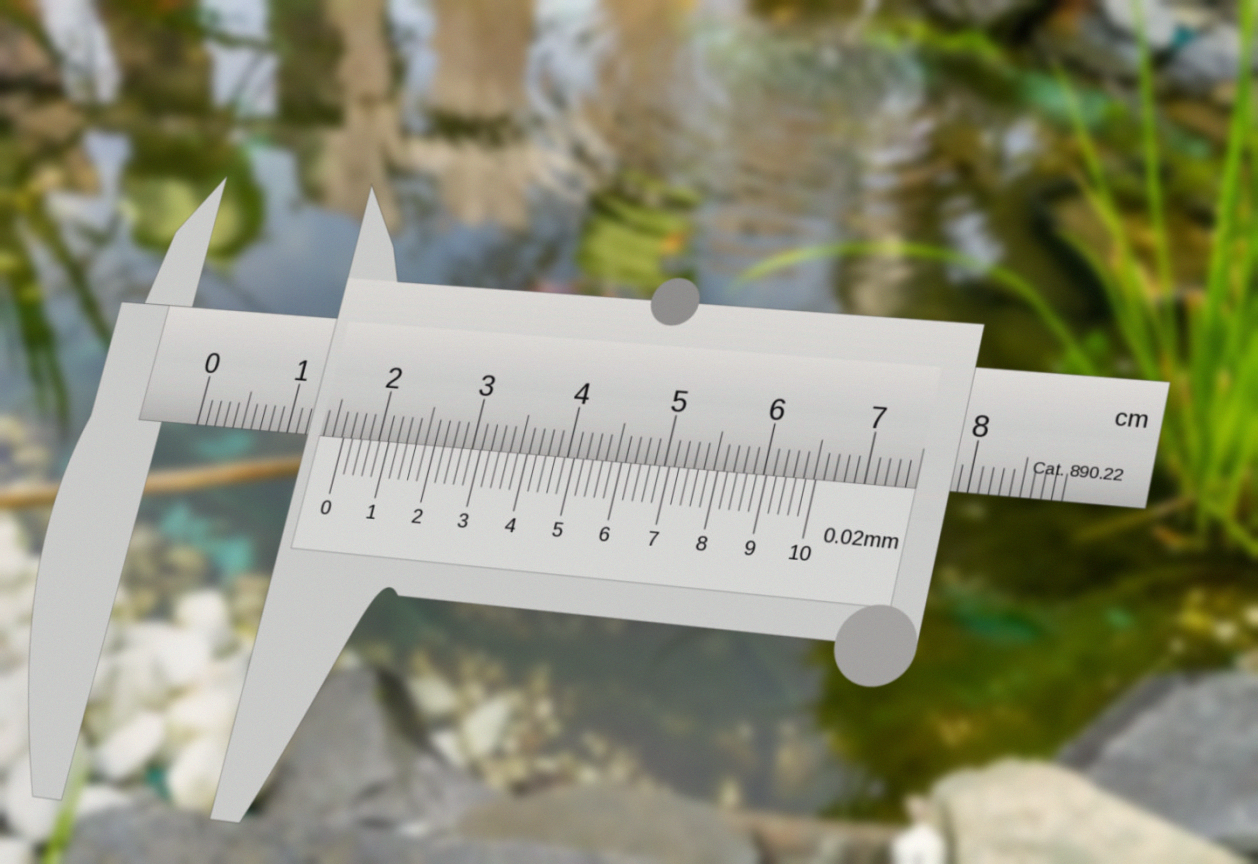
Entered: 16.2 mm
